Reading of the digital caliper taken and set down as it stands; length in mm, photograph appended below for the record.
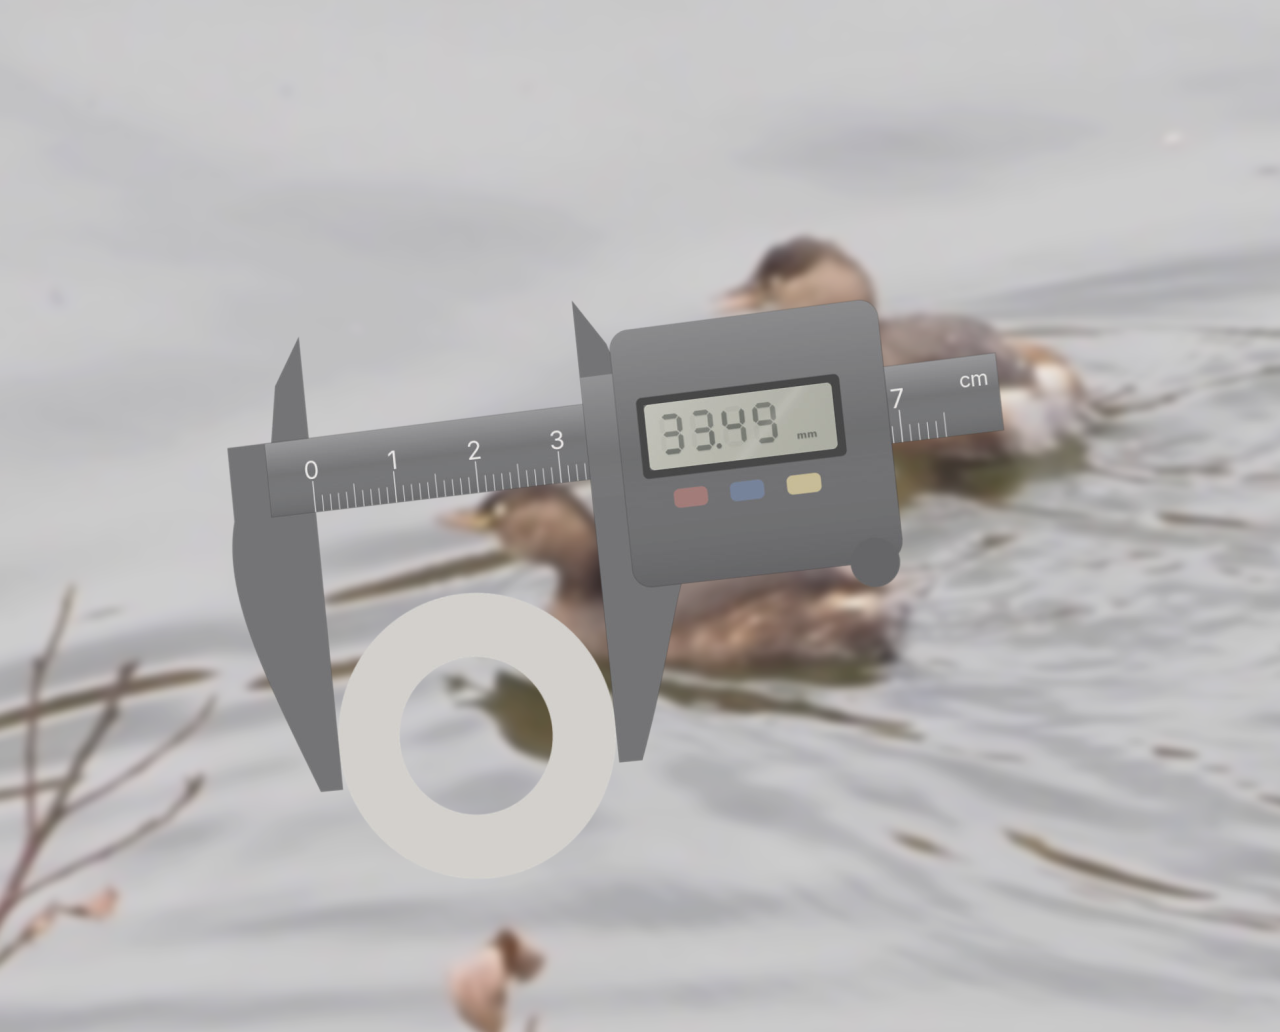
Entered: 33.49 mm
